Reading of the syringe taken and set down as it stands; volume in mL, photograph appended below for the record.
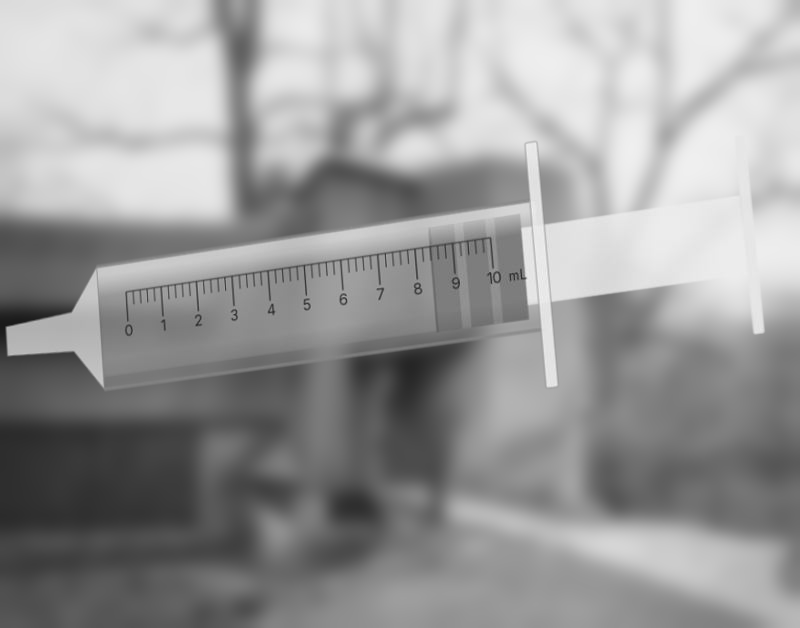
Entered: 8.4 mL
